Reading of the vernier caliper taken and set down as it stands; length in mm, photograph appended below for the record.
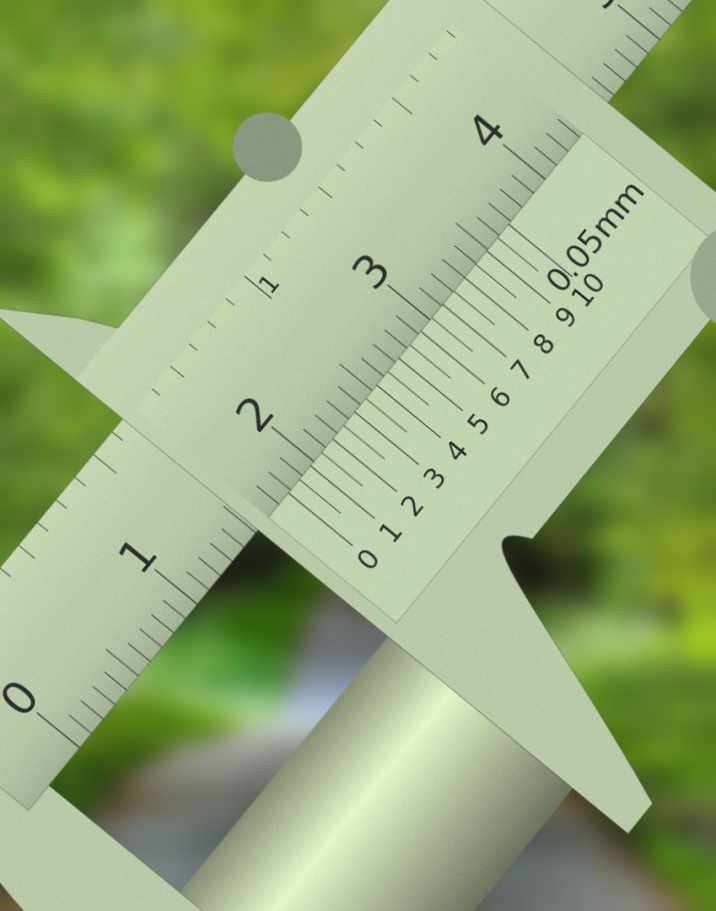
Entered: 17.8 mm
